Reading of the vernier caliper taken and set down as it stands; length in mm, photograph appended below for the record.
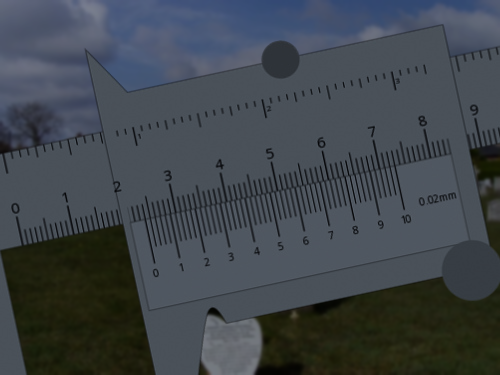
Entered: 24.0 mm
